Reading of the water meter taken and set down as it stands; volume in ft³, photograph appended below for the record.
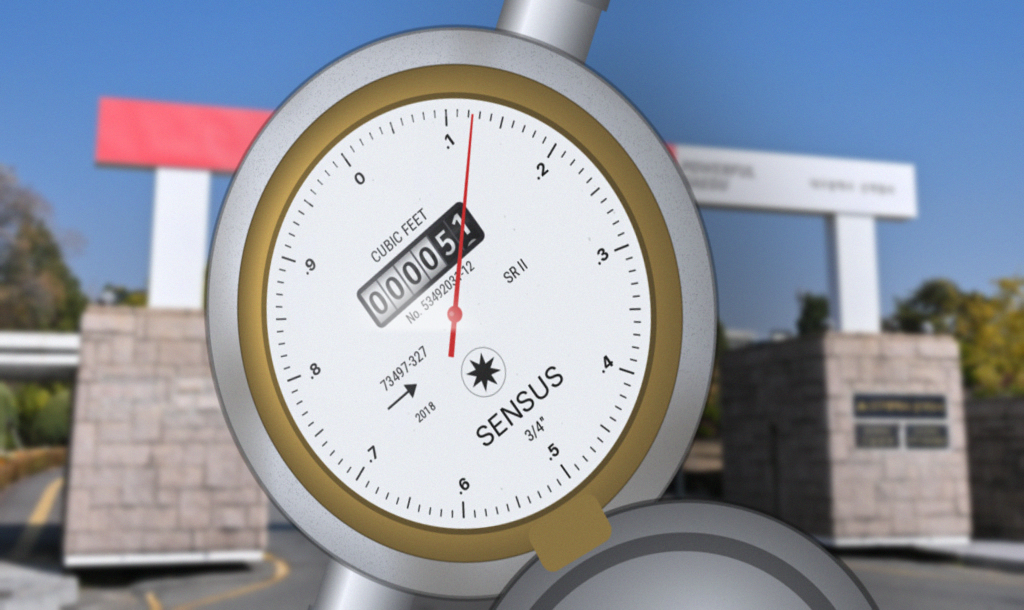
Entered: 51.12 ft³
